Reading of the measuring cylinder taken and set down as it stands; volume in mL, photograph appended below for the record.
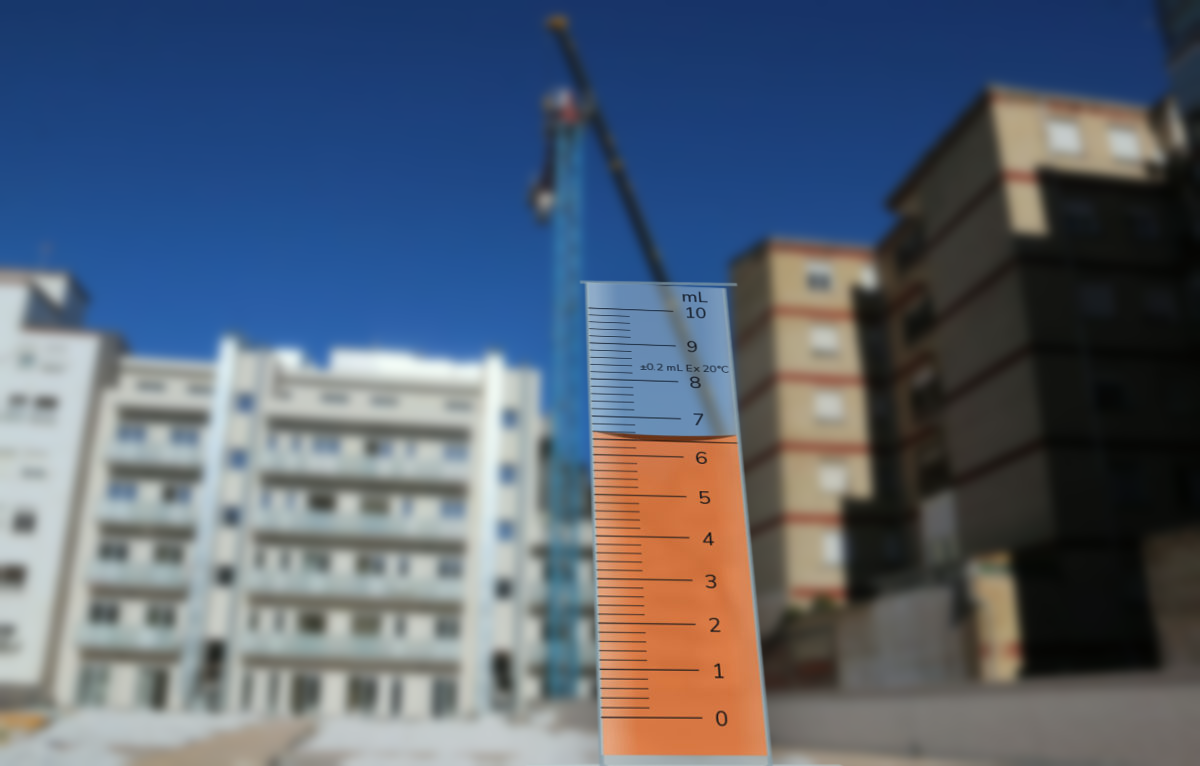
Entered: 6.4 mL
